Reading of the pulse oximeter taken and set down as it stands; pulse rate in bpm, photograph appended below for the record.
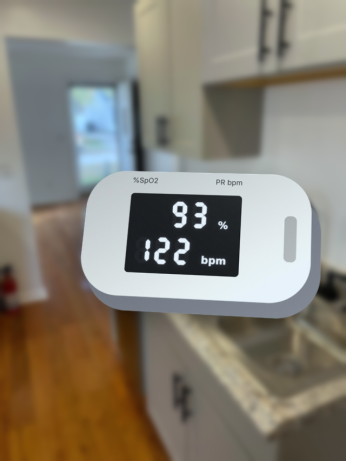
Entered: 122 bpm
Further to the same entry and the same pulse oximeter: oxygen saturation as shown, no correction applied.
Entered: 93 %
